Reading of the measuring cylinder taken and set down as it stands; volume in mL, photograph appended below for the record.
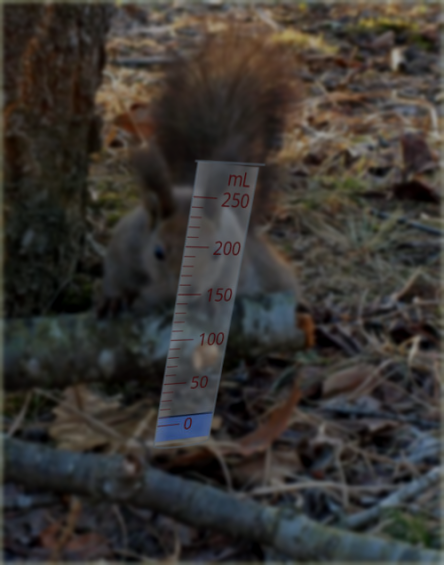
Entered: 10 mL
